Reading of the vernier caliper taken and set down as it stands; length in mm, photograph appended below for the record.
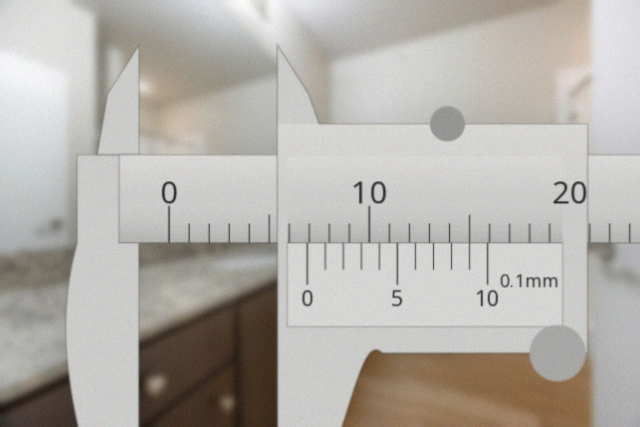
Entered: 6.9 mm
